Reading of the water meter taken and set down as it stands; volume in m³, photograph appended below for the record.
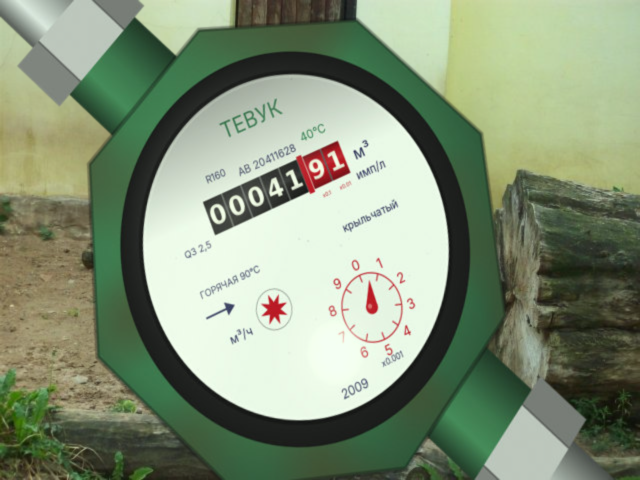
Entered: 41.910 m³
